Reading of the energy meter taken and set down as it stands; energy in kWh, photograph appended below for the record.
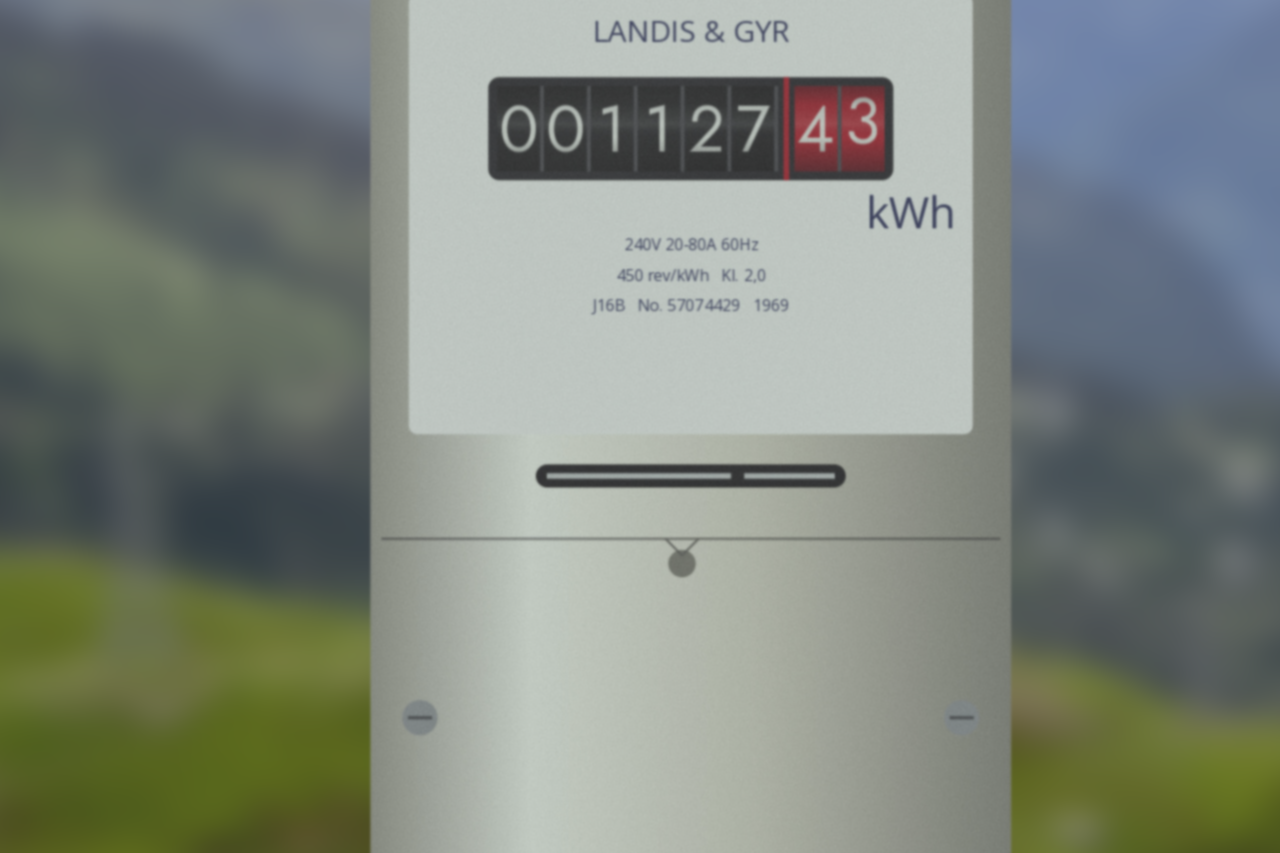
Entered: 1127.43 kWh
